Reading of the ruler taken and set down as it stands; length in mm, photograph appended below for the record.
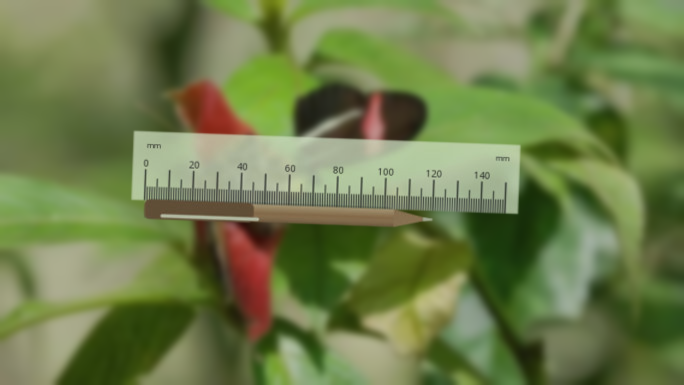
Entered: 120 mm
